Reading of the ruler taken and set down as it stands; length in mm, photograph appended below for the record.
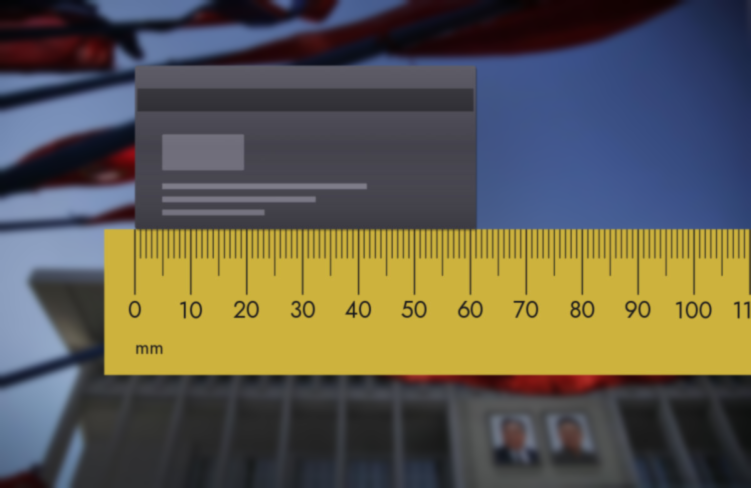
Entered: 61 mm
